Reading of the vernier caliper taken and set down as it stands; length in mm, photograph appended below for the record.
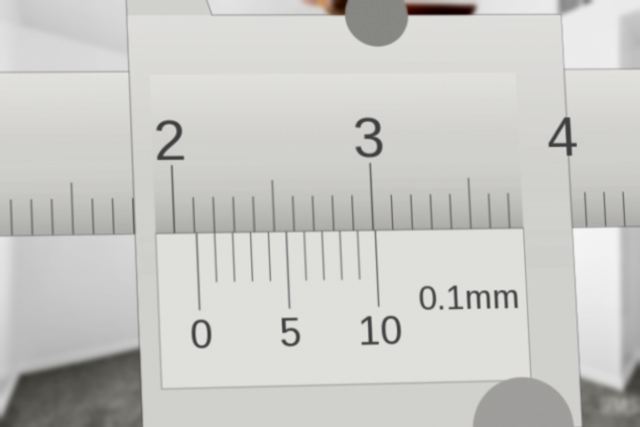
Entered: 21.1 mm
